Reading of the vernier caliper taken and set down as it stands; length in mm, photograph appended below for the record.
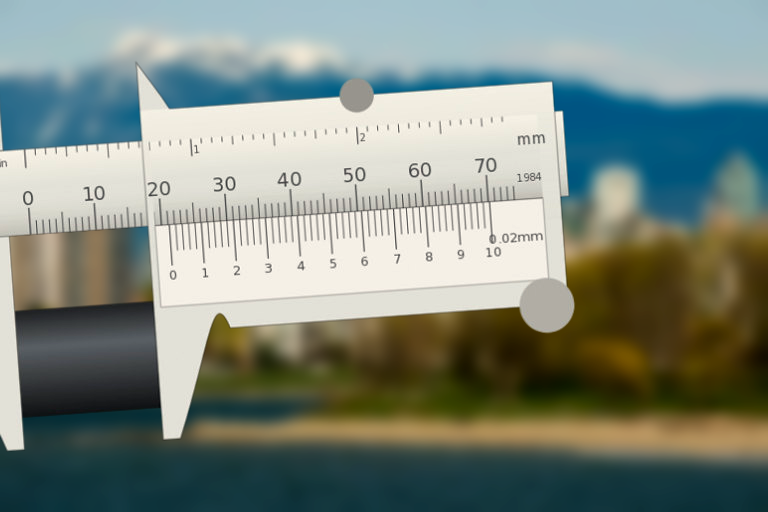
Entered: 21.2 mm
